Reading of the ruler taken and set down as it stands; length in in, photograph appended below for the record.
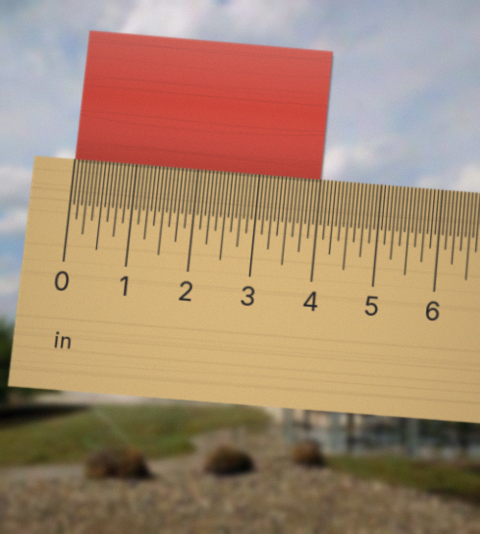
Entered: 4 in
